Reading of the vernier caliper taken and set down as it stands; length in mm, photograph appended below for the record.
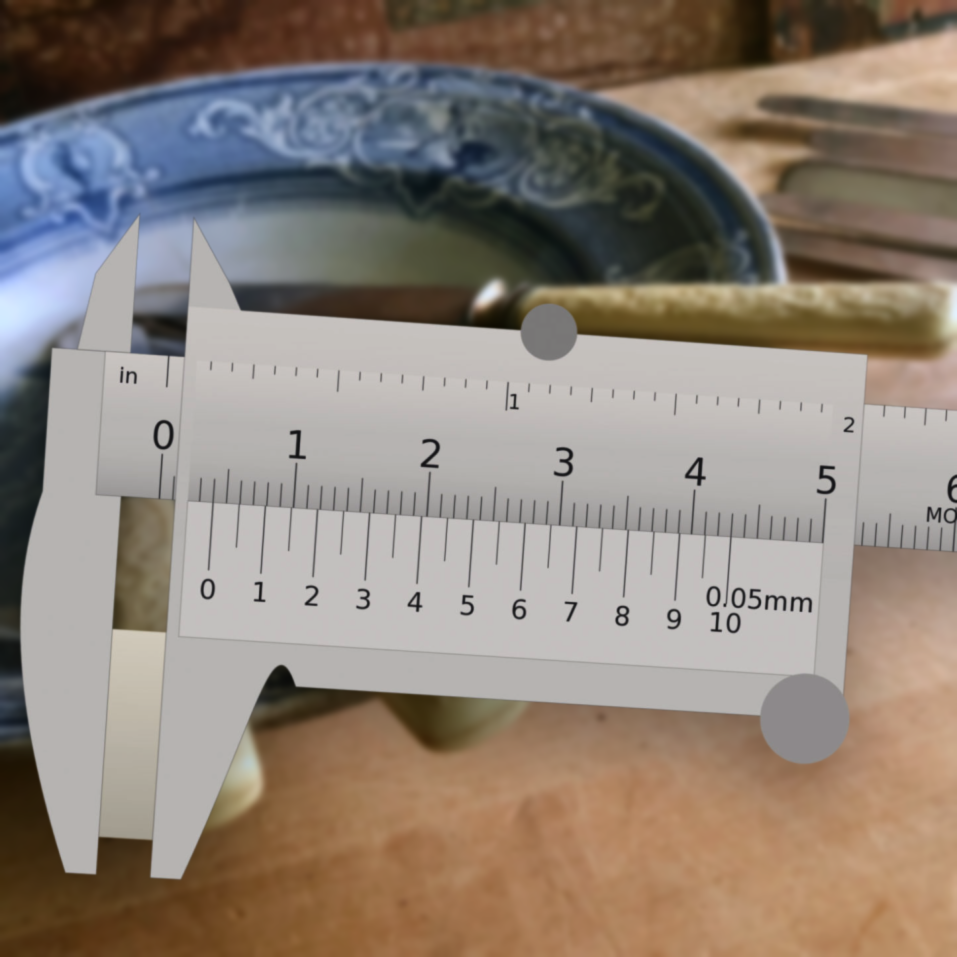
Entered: 4.0 mm
